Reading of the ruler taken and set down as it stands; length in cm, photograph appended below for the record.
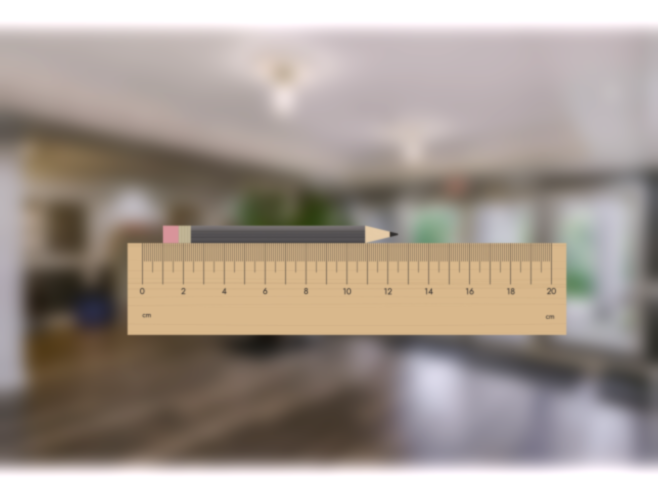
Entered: 11.5 cm
